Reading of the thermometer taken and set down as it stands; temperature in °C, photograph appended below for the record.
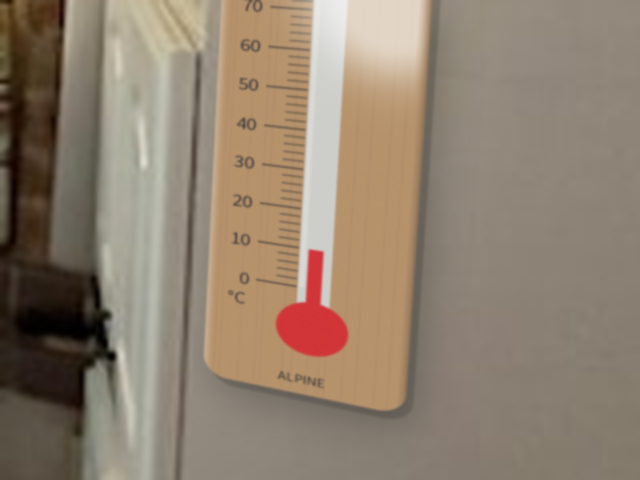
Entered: 10 °C
